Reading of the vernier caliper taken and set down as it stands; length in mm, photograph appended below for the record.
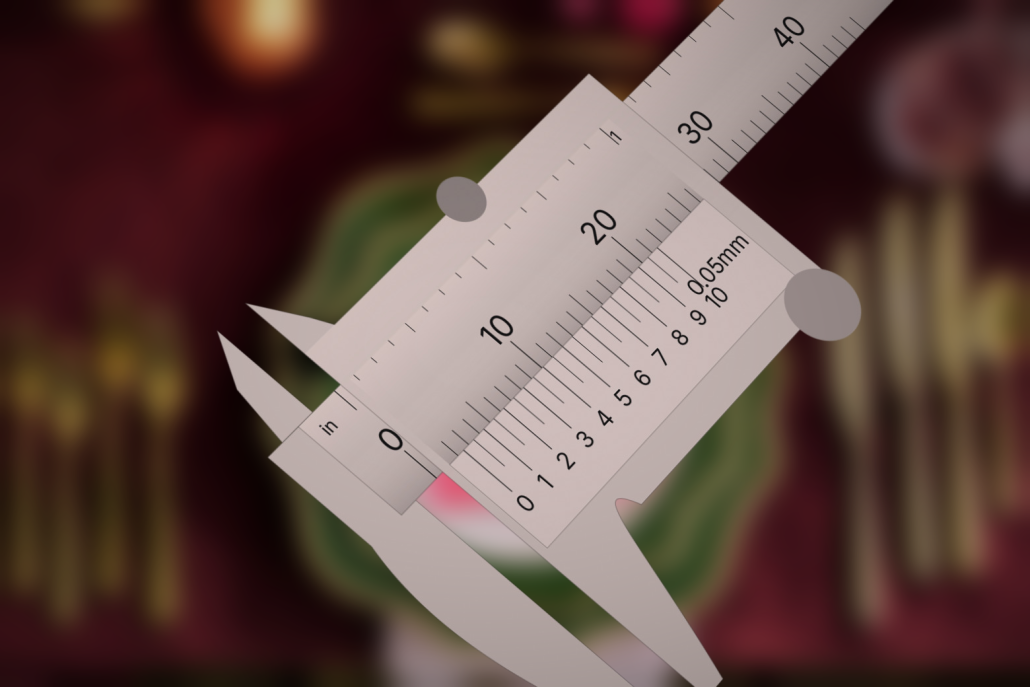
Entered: 2.5 mm
